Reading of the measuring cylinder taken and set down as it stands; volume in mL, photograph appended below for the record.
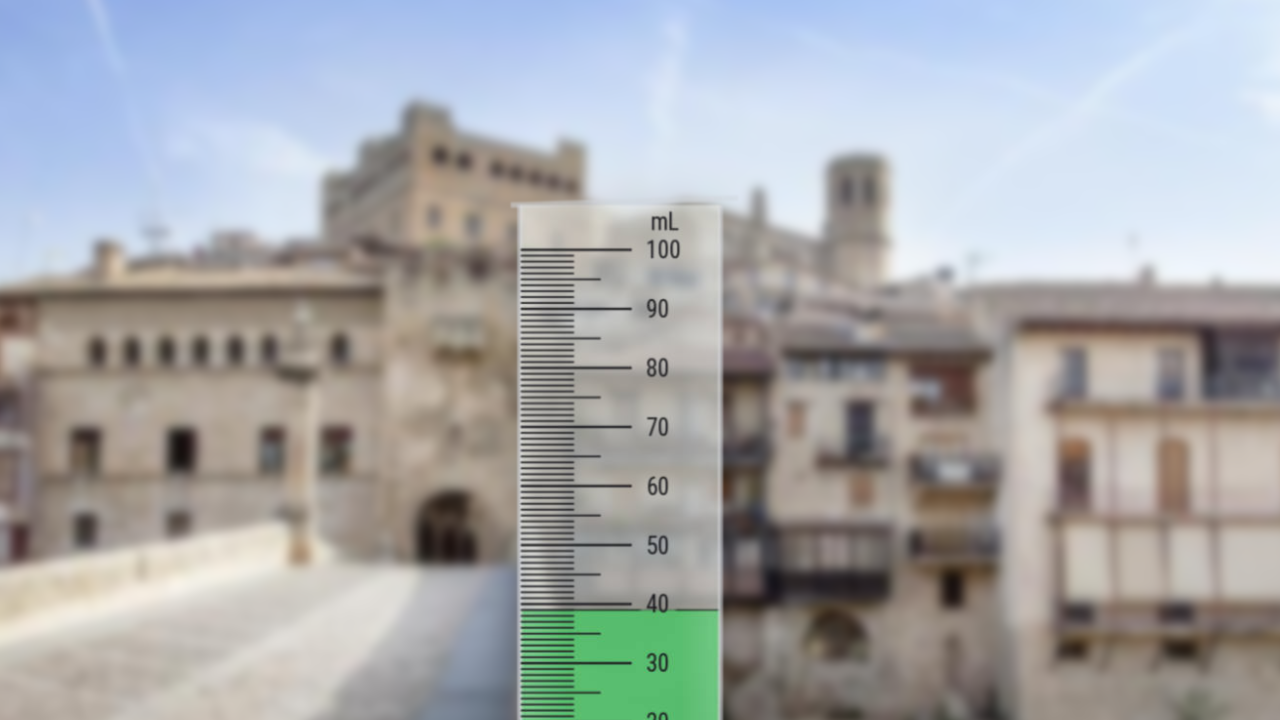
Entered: 39 mL
